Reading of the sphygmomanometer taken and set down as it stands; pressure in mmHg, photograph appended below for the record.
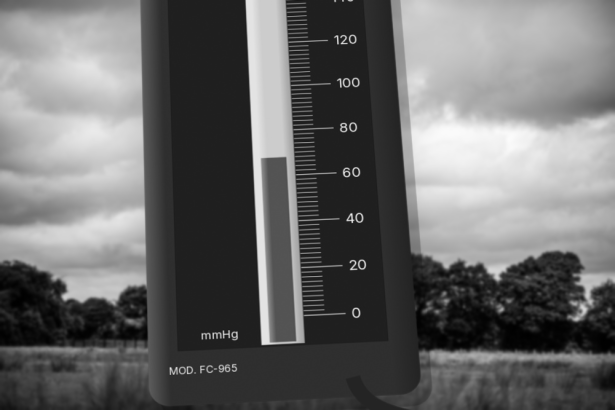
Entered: 68 mmHg
